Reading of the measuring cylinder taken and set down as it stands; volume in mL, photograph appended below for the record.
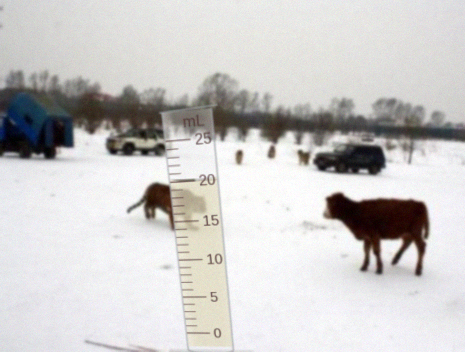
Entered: 20 mL
